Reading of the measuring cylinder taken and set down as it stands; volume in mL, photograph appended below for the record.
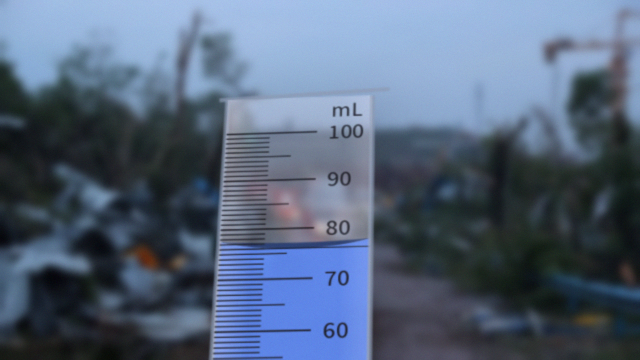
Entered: 76 mL
